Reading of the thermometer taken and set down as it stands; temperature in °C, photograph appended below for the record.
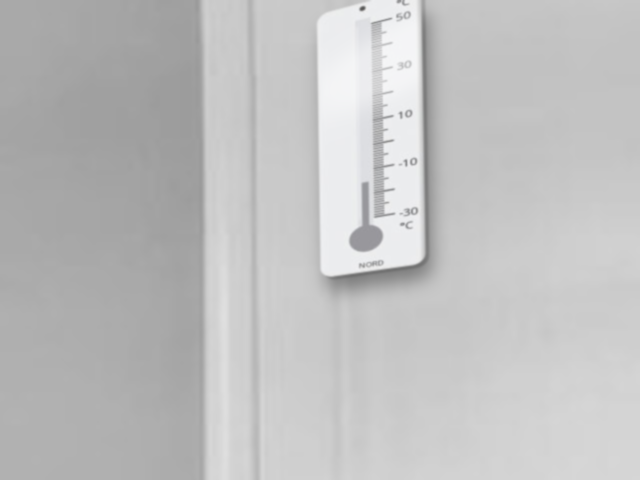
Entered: -15 °C
